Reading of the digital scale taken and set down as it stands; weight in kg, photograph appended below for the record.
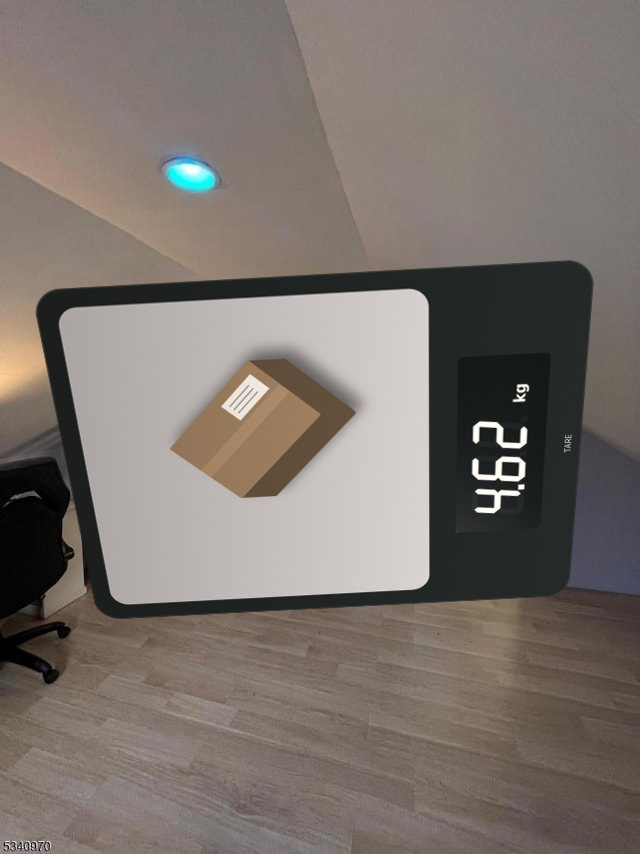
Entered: 4.62 kg
